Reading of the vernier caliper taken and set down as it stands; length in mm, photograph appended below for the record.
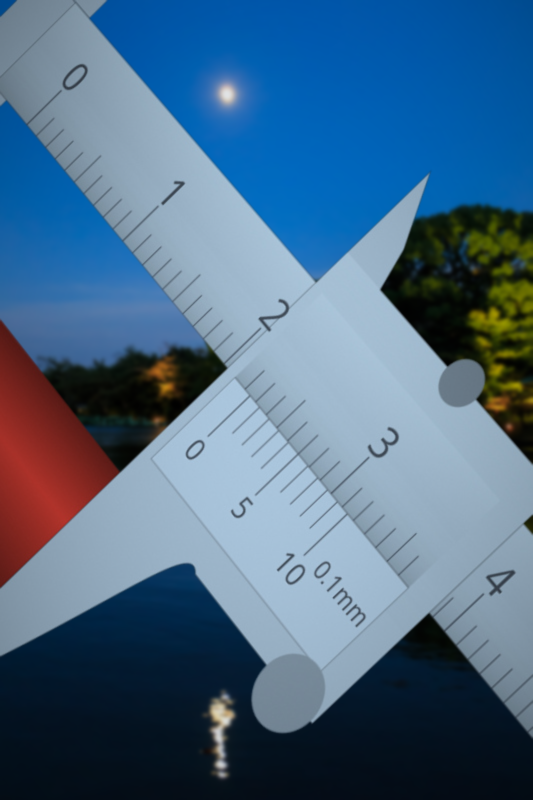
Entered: 22.5 mm
